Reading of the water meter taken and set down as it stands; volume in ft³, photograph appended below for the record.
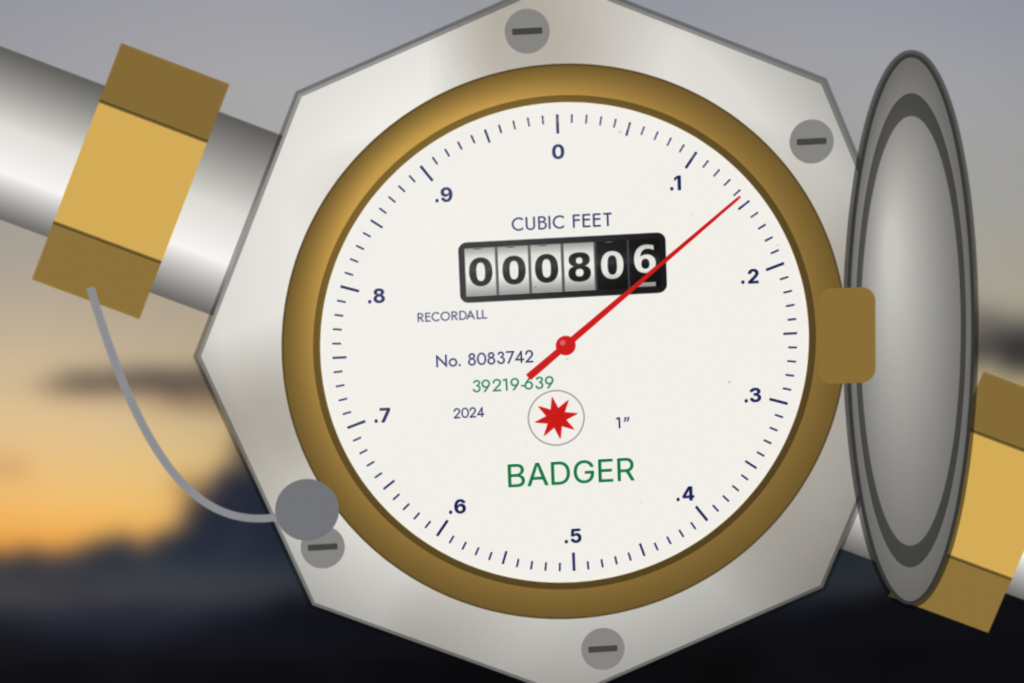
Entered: 806.14 ft³
